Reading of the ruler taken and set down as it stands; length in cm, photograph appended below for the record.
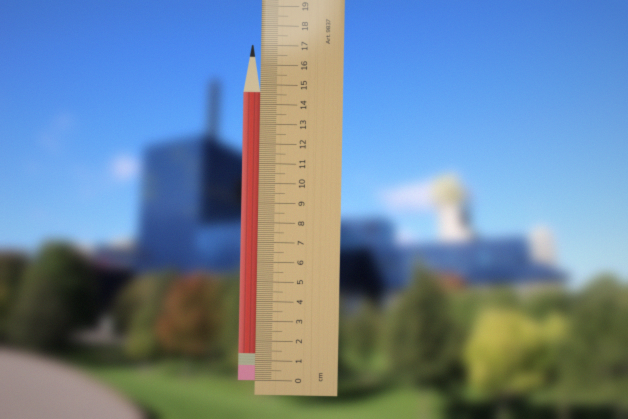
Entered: 17 cm
